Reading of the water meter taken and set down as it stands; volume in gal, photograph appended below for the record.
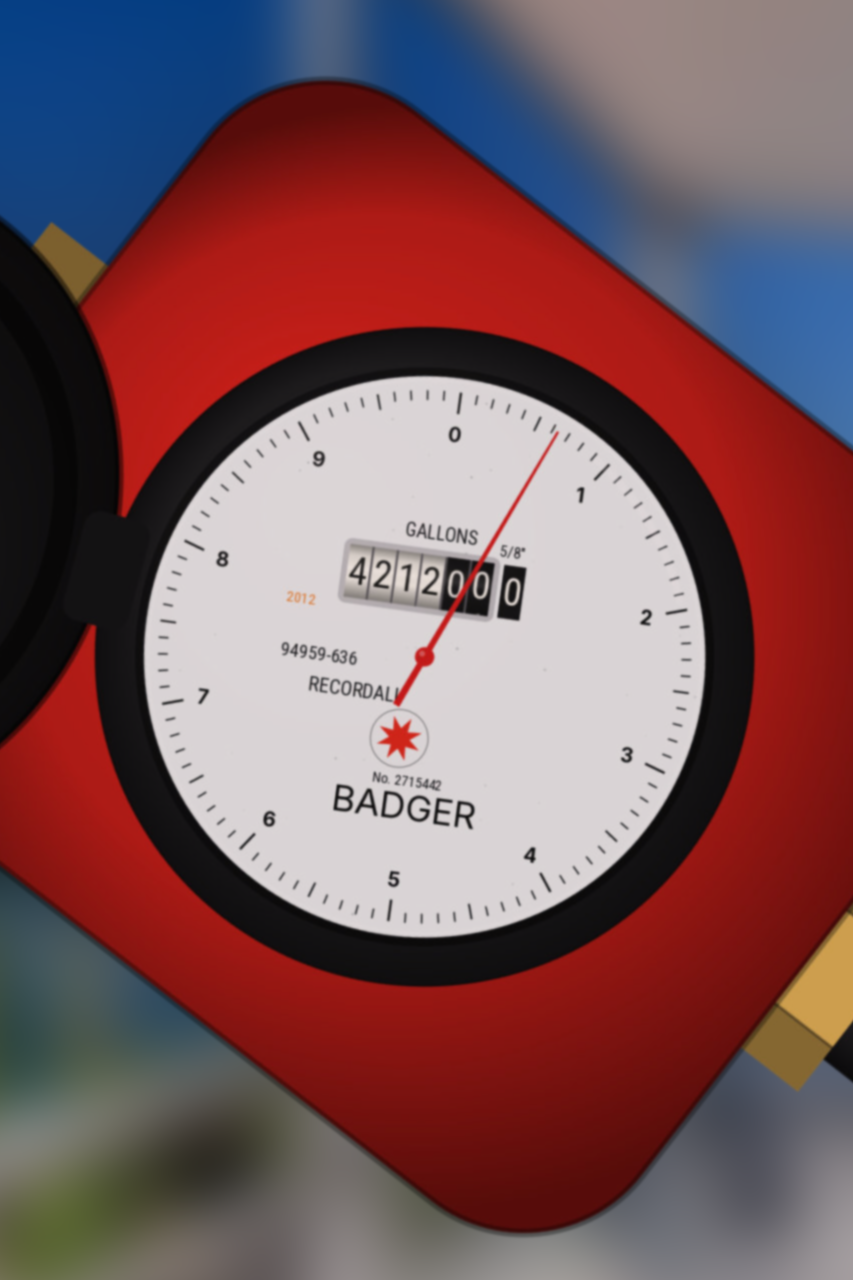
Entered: 4212000.6 gal
